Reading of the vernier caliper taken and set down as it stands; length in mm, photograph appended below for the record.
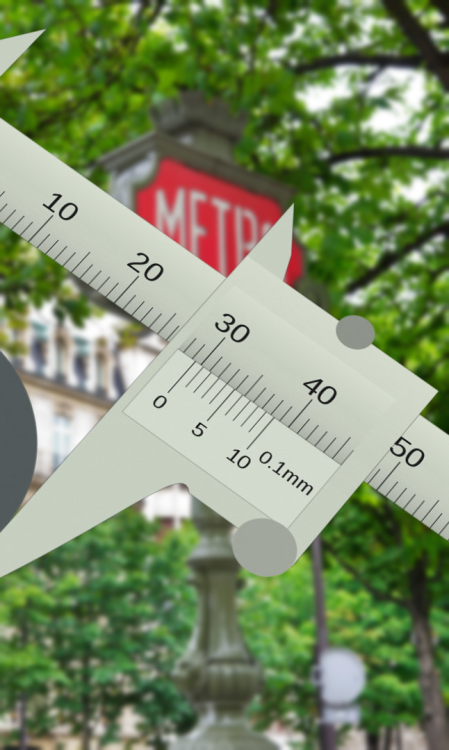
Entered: 29.4 mm
